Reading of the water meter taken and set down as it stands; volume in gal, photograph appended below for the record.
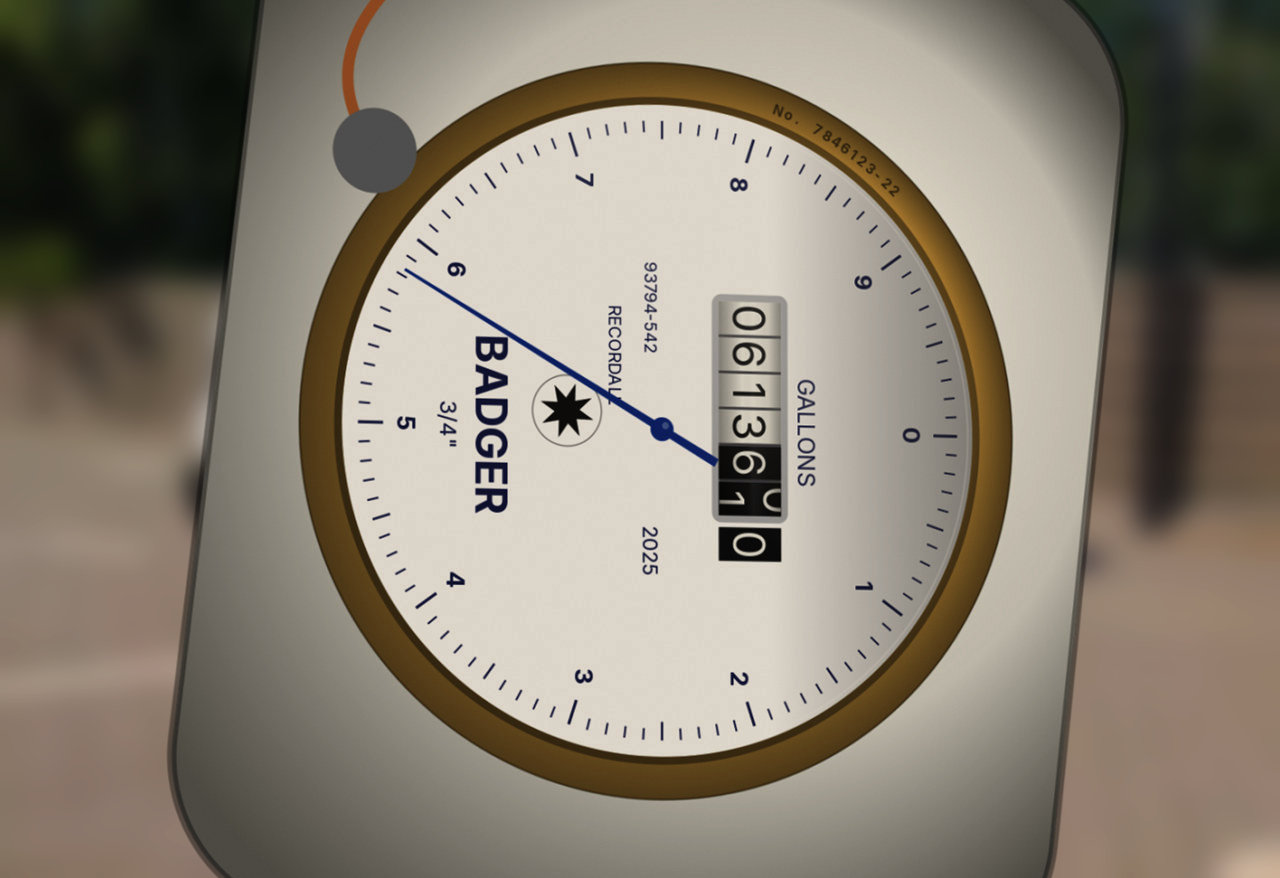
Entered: 613605.8 gal
